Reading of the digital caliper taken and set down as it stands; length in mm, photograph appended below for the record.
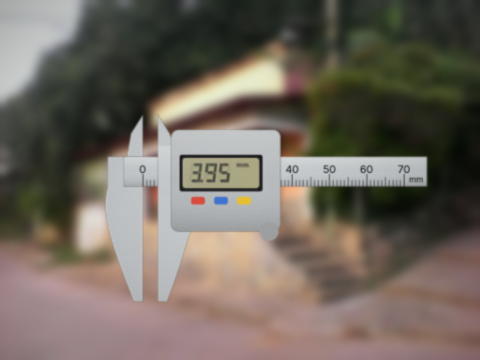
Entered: 3.95 mm
